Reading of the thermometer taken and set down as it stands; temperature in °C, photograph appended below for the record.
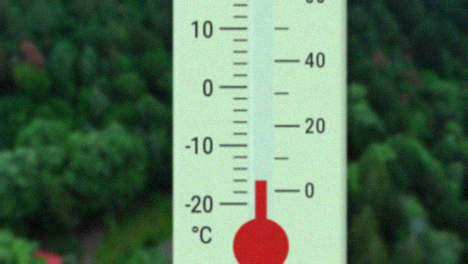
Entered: -16 °C
